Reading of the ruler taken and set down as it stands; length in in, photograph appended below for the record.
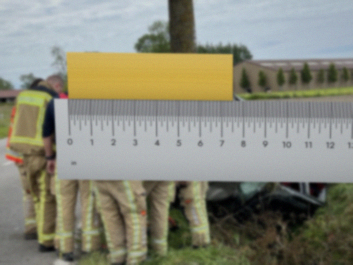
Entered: 7.5 in
